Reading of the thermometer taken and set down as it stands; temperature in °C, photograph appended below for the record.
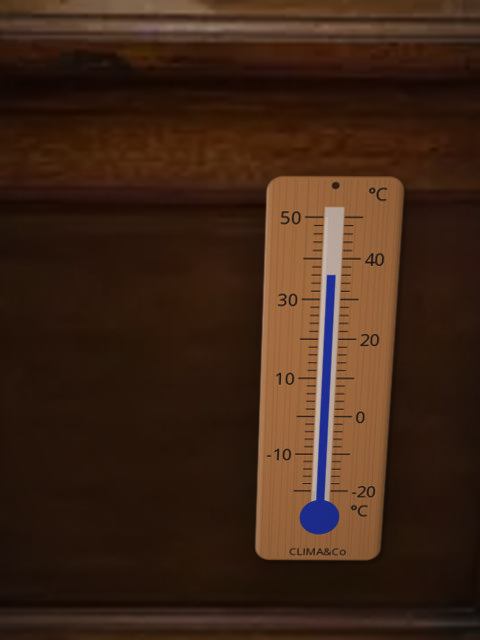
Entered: 36 °C
